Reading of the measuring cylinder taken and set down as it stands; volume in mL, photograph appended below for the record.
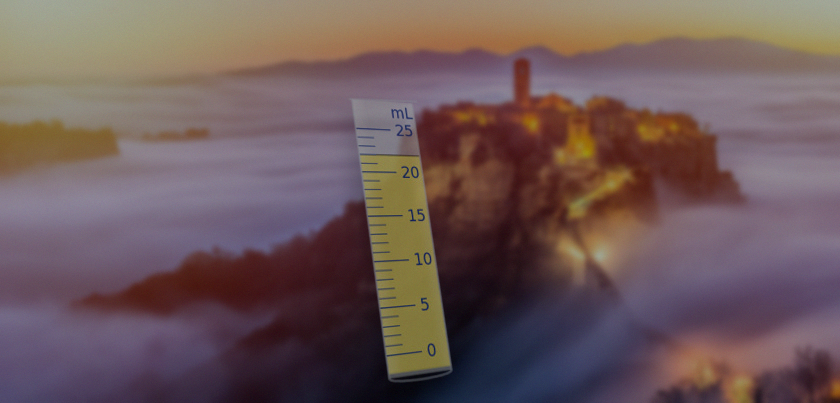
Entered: 22 mL
